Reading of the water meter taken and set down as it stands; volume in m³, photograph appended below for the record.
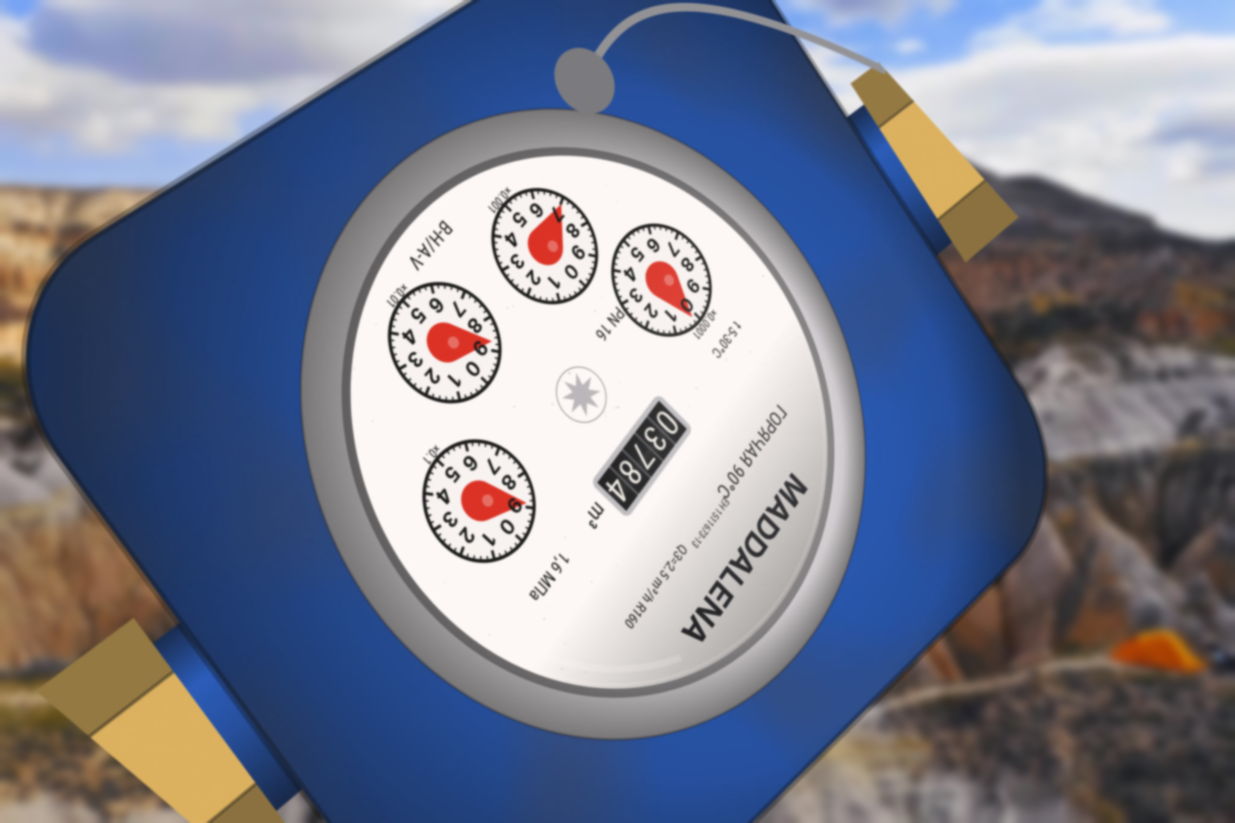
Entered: 3784.8870 m³
